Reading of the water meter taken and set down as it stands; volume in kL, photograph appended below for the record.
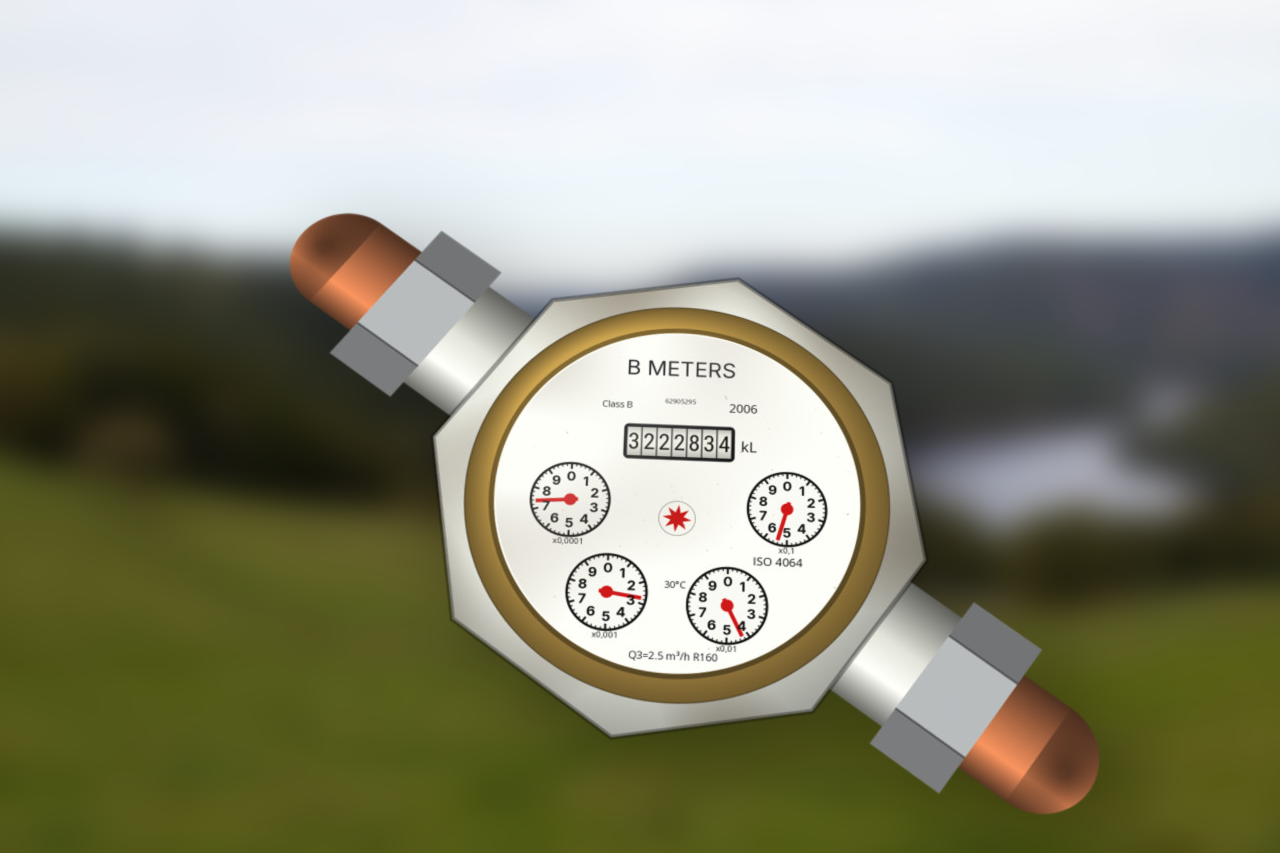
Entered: 3222834.5427 kL
